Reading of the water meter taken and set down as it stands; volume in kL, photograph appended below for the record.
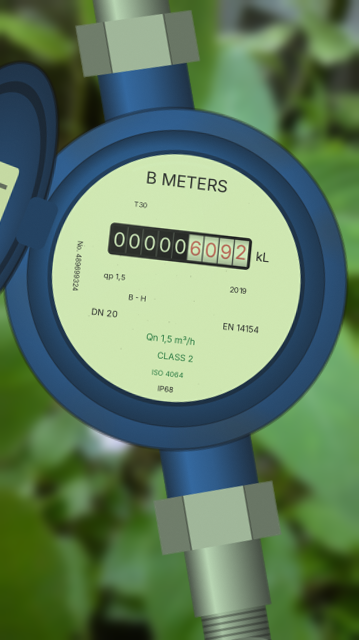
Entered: 0.6092 kL
